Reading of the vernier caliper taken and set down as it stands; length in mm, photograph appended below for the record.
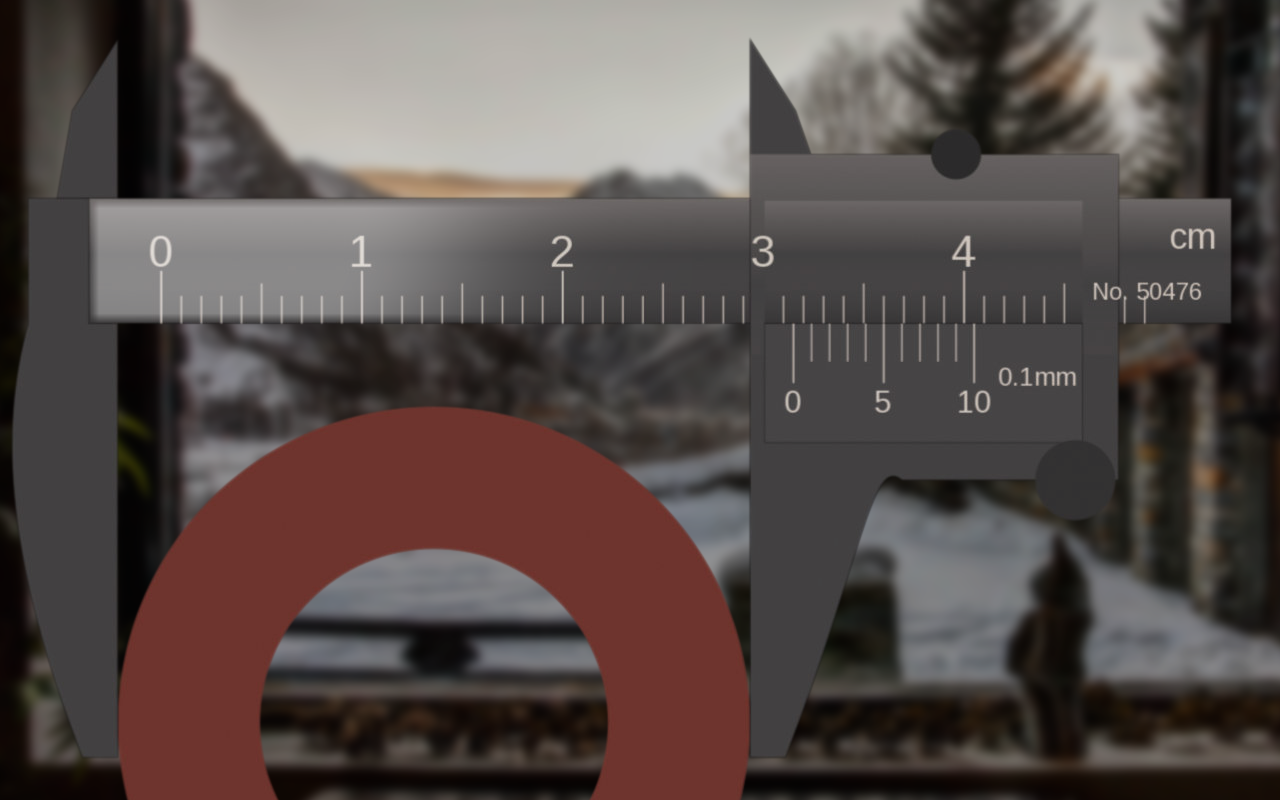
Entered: 31.5 mm
